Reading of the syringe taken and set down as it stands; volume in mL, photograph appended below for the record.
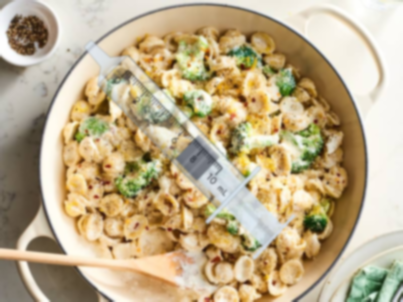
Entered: 7 mL
